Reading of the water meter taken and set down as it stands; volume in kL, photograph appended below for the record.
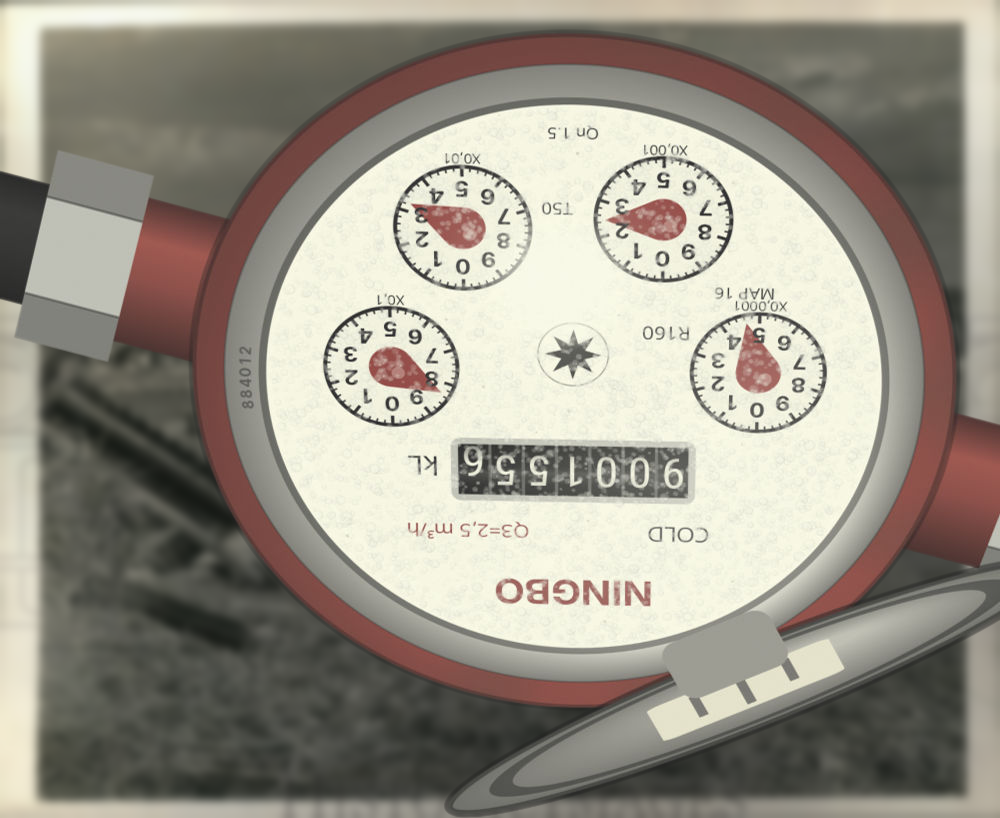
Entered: 9001555.8324 kL
